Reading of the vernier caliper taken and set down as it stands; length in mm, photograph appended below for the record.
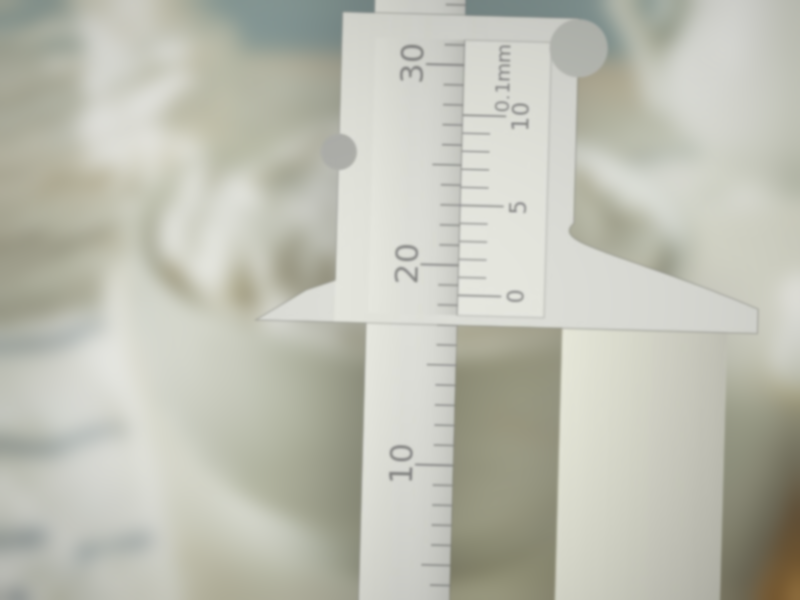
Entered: 18.5 mm
